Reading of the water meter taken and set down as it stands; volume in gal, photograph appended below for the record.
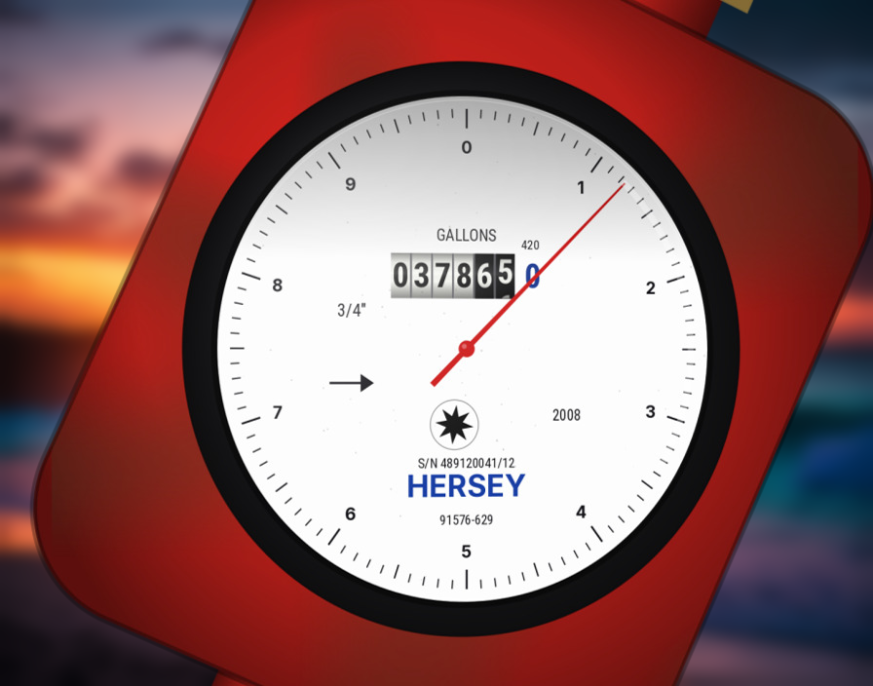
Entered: 378651.2 gal
